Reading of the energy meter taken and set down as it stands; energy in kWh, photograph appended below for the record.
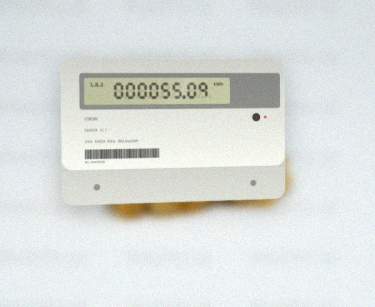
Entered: 55.09 kWh
